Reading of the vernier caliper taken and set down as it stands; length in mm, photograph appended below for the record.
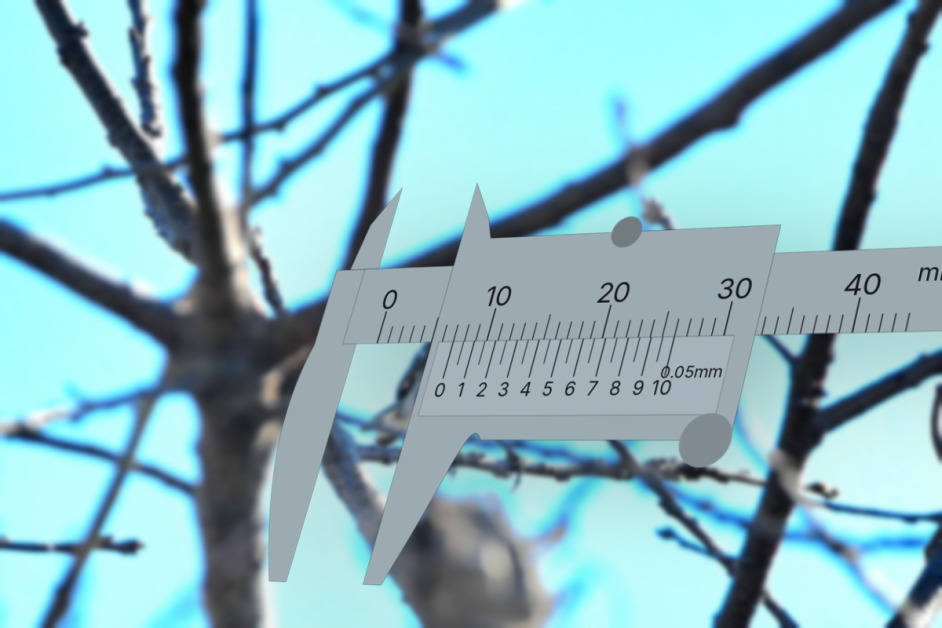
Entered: 7.0 mm
